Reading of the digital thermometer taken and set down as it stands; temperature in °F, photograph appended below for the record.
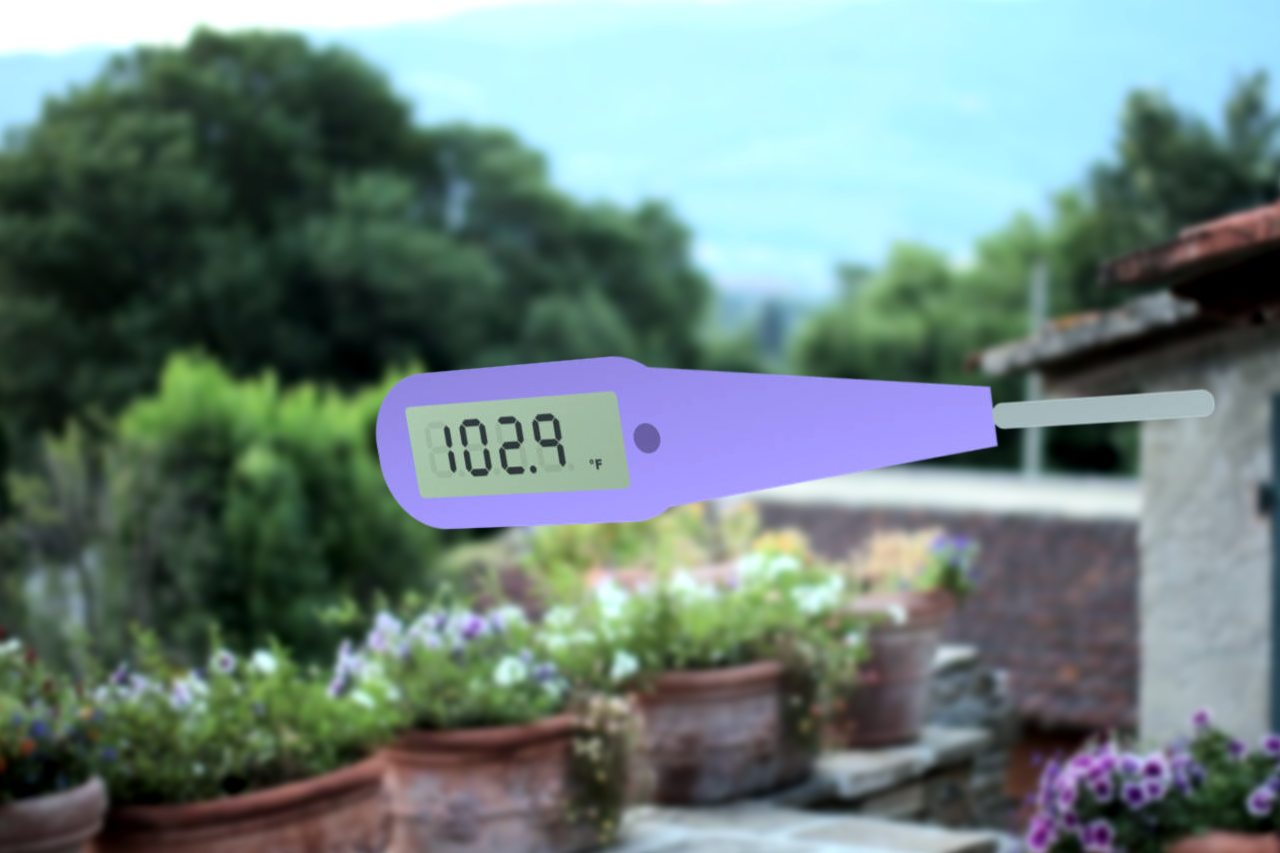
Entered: 102.9 °F
